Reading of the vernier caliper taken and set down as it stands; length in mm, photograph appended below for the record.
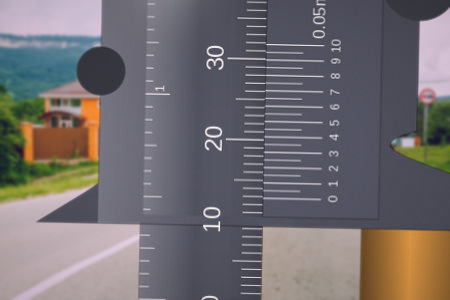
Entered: 12.8 mm
